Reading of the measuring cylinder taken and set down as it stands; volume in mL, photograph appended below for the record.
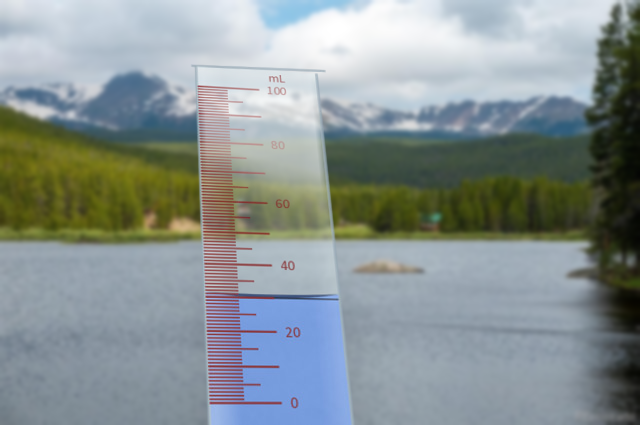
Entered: 30 mL
